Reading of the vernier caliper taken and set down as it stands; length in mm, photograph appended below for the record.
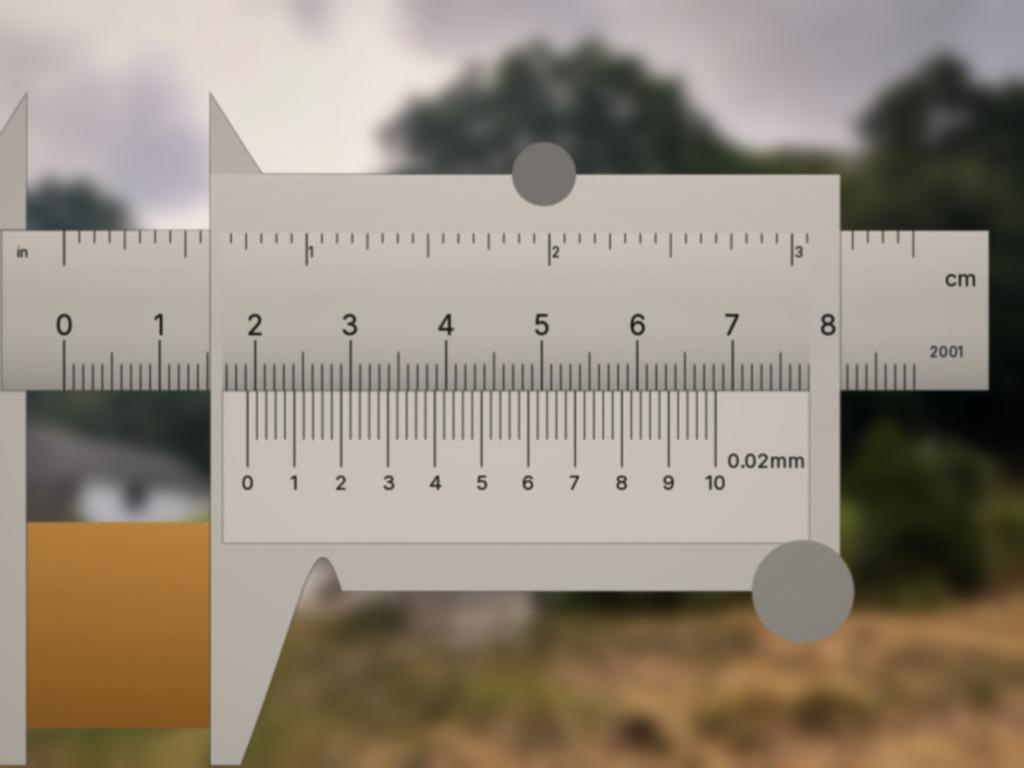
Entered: 19.2 mm
